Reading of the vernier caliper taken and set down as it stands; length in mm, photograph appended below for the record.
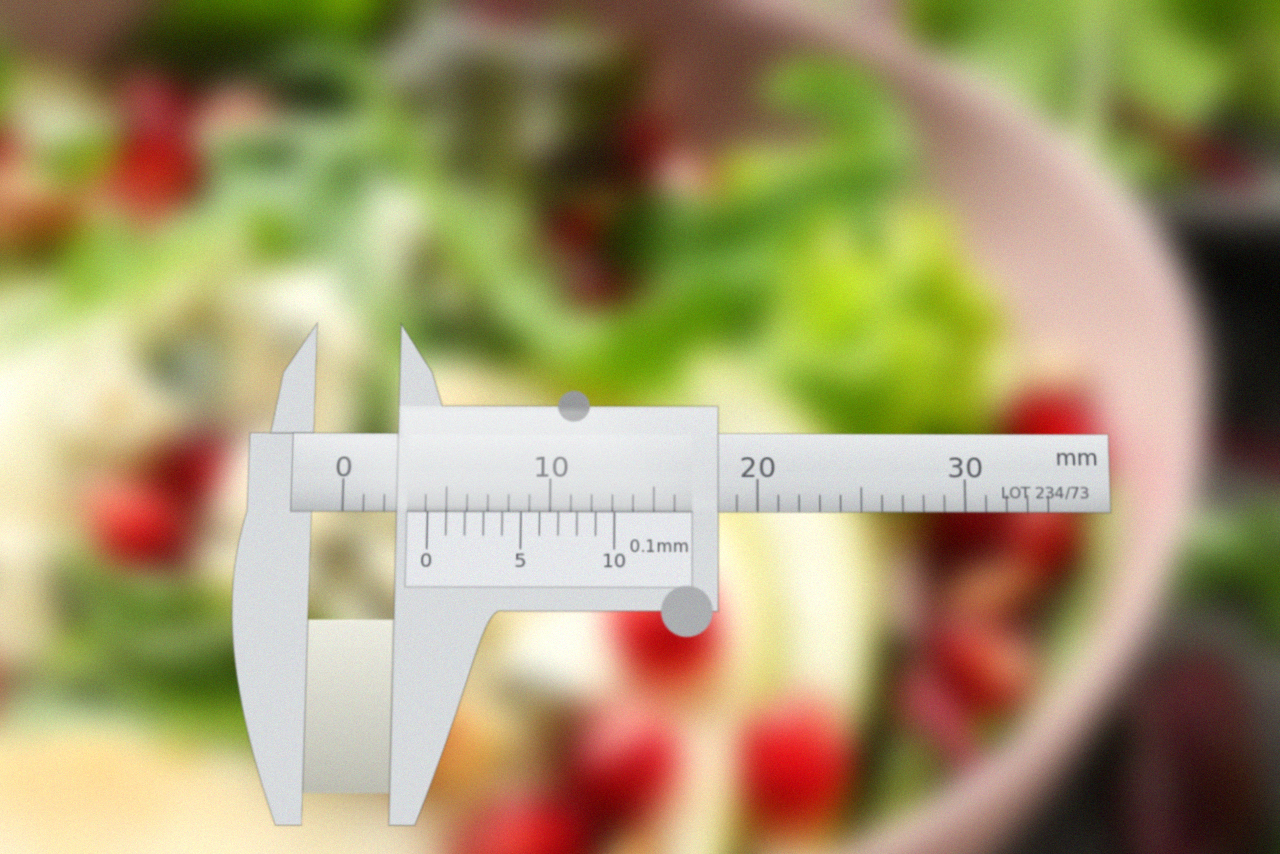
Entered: 4.1 mm
